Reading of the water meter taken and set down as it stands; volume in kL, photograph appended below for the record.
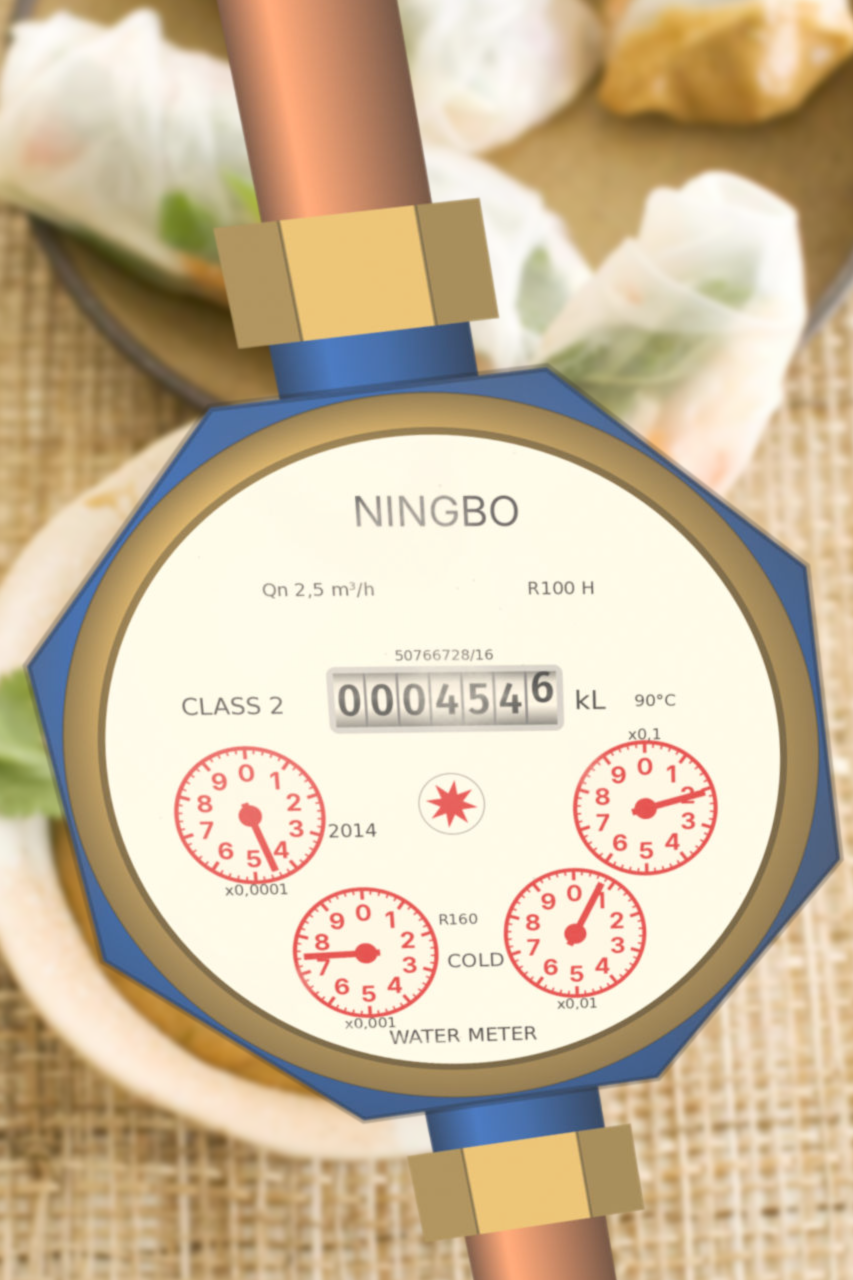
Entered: 4546.2074 kL
